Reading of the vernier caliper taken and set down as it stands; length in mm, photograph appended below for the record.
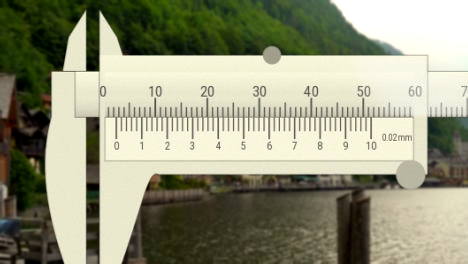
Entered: 2.5 mm
